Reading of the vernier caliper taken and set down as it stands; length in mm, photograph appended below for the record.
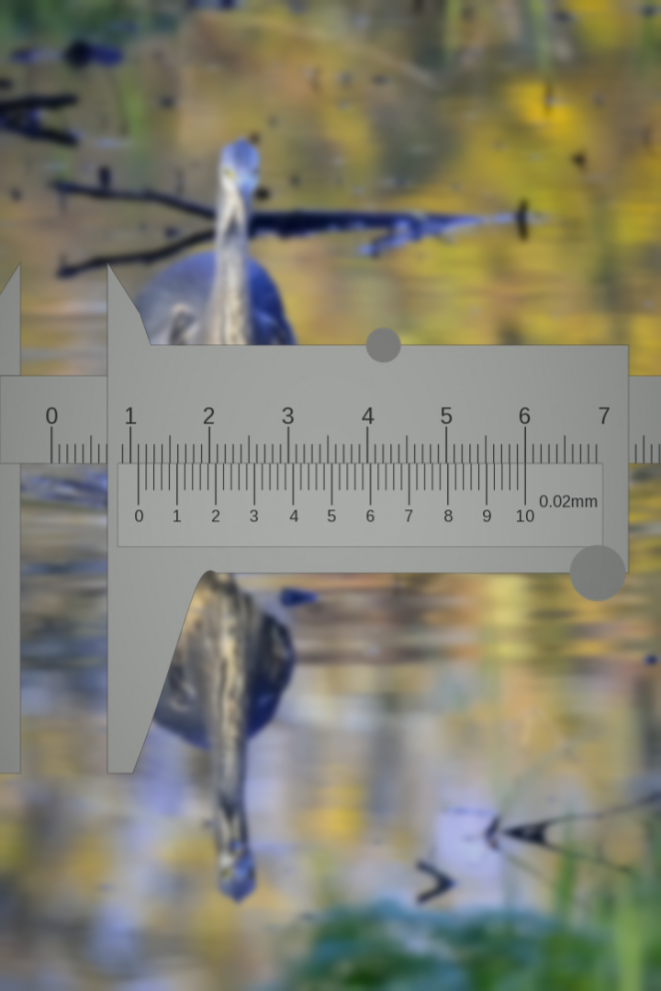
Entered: 11.0 mm
